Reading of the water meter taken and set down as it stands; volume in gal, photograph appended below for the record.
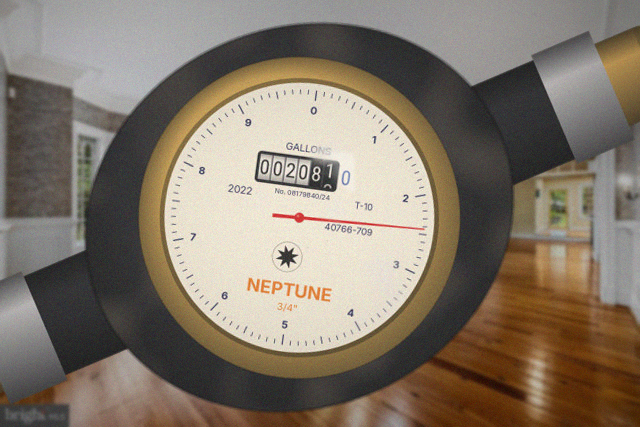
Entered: 20812.4 gal
